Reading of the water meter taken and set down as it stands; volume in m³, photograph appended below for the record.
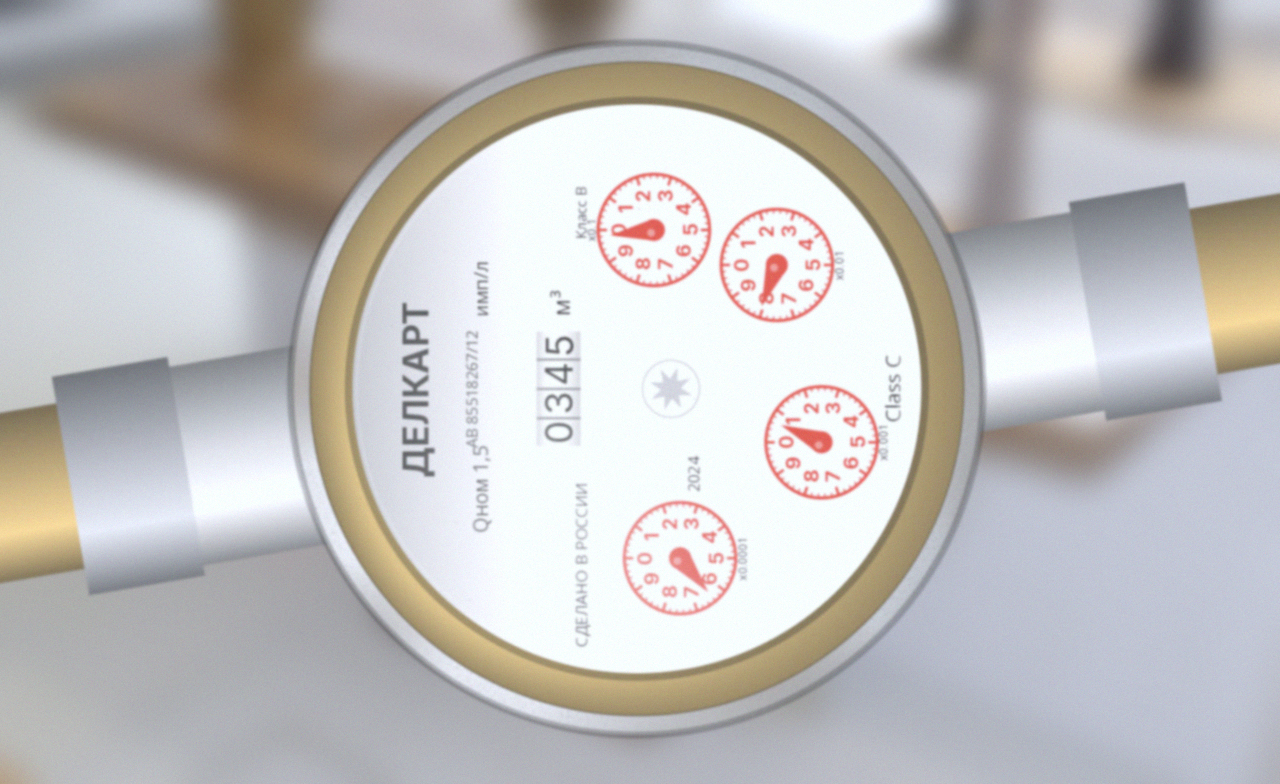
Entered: 344.9806 m³
